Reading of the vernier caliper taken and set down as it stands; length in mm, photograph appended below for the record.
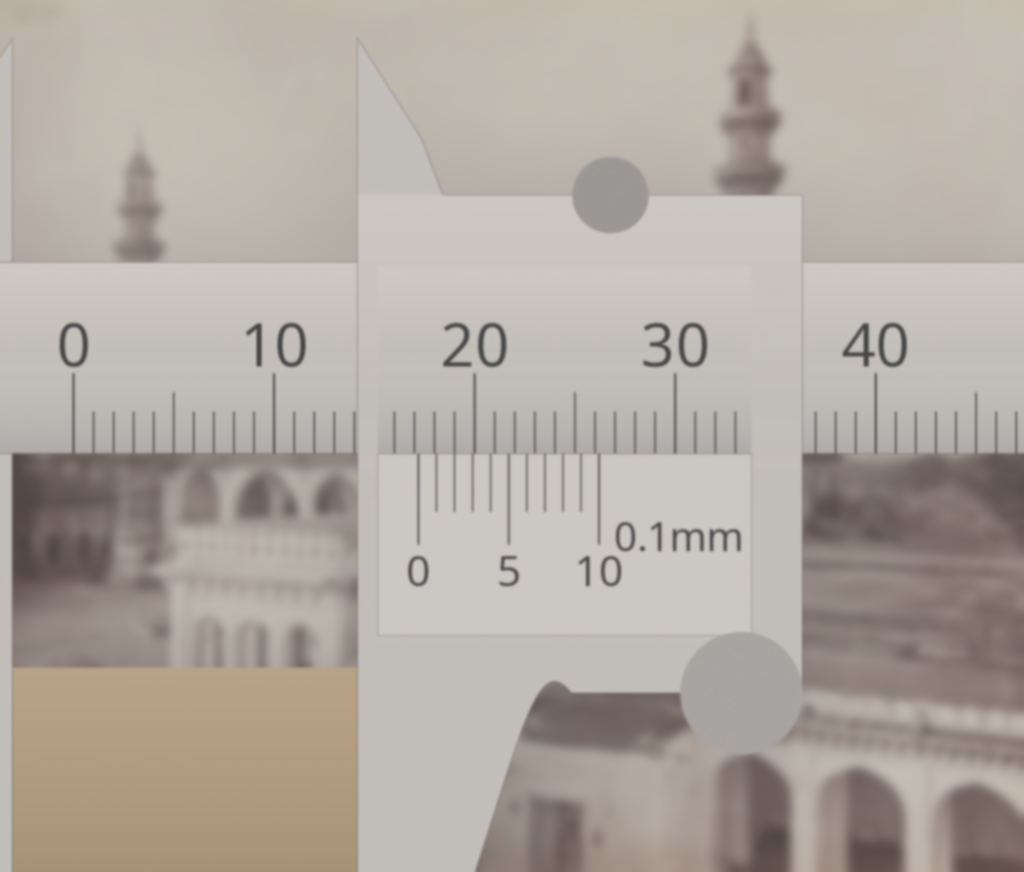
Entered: 17.2 mm
